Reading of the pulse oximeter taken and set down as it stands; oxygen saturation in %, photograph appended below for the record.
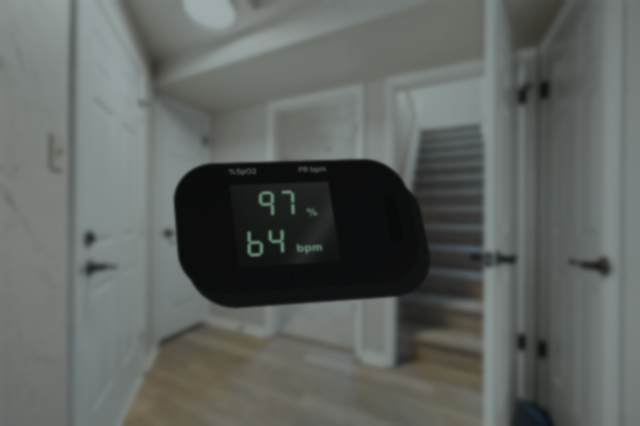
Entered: 97 %
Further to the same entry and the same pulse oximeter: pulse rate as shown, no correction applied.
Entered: 64 bpm
